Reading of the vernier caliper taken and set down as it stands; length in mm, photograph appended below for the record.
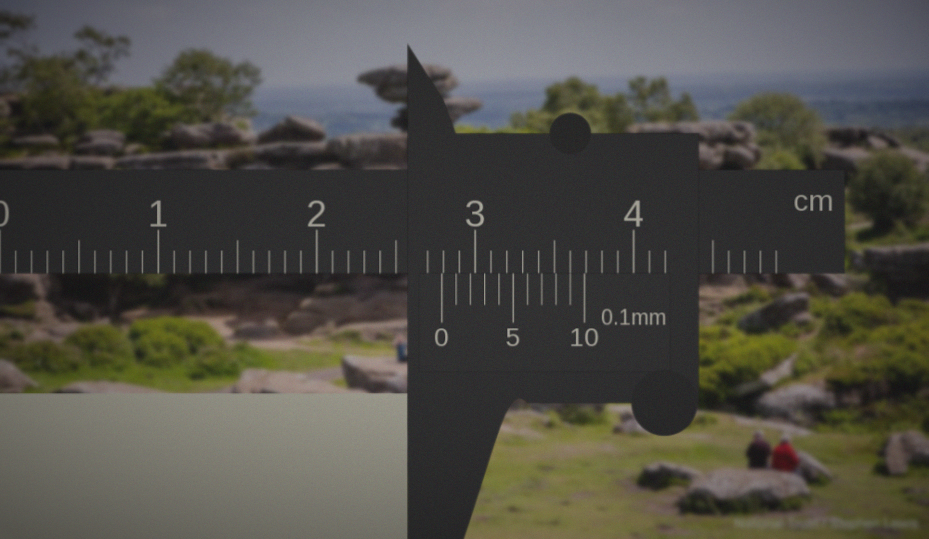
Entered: 27.9 mm
